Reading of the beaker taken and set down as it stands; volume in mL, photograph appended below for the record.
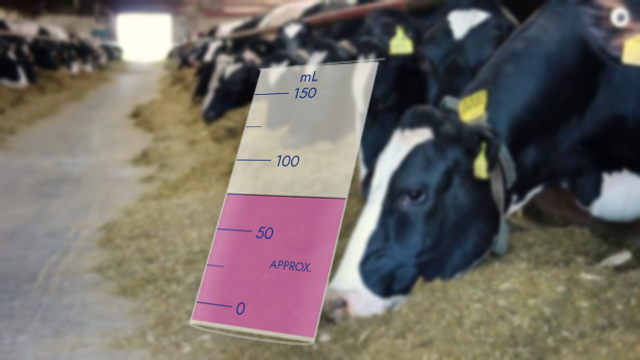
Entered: 75 mL
